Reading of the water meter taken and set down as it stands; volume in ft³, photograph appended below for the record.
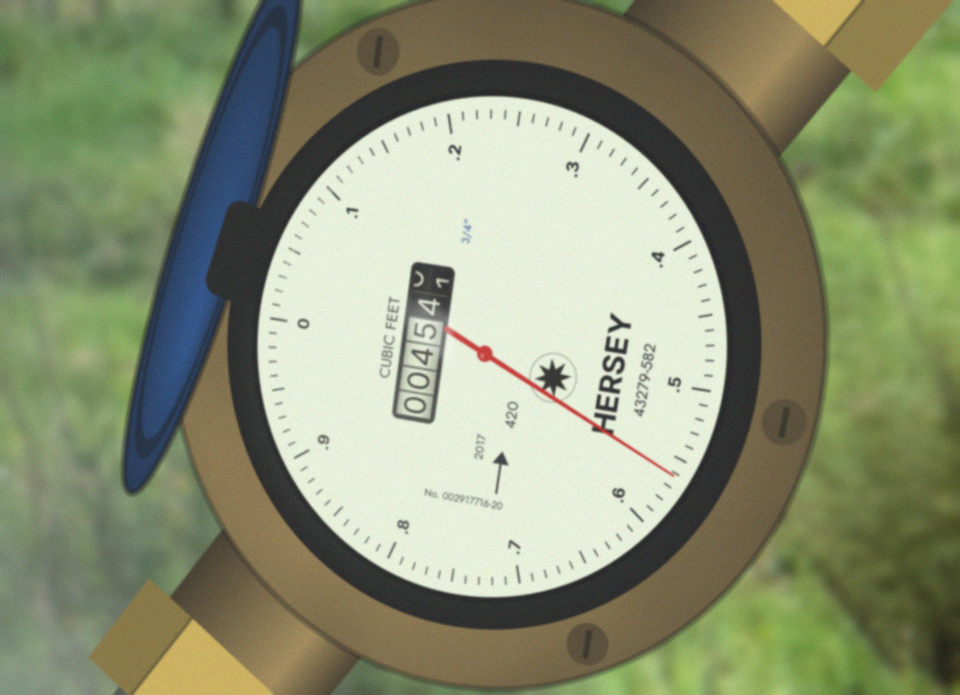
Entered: 4540.56 ft³
